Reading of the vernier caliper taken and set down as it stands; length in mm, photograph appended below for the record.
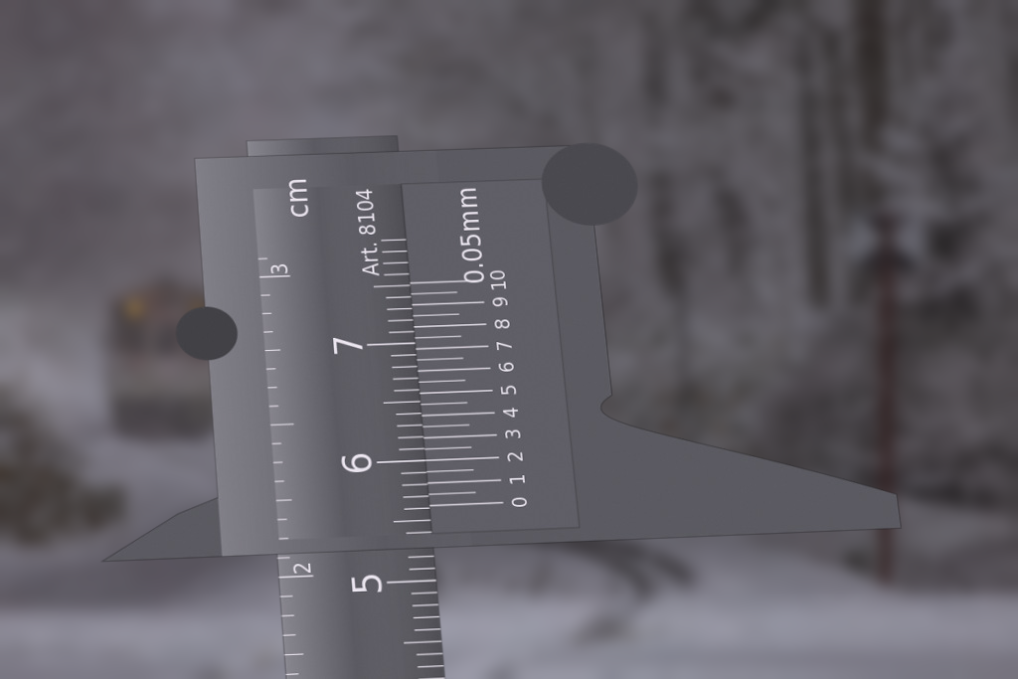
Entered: 56.2 mm
